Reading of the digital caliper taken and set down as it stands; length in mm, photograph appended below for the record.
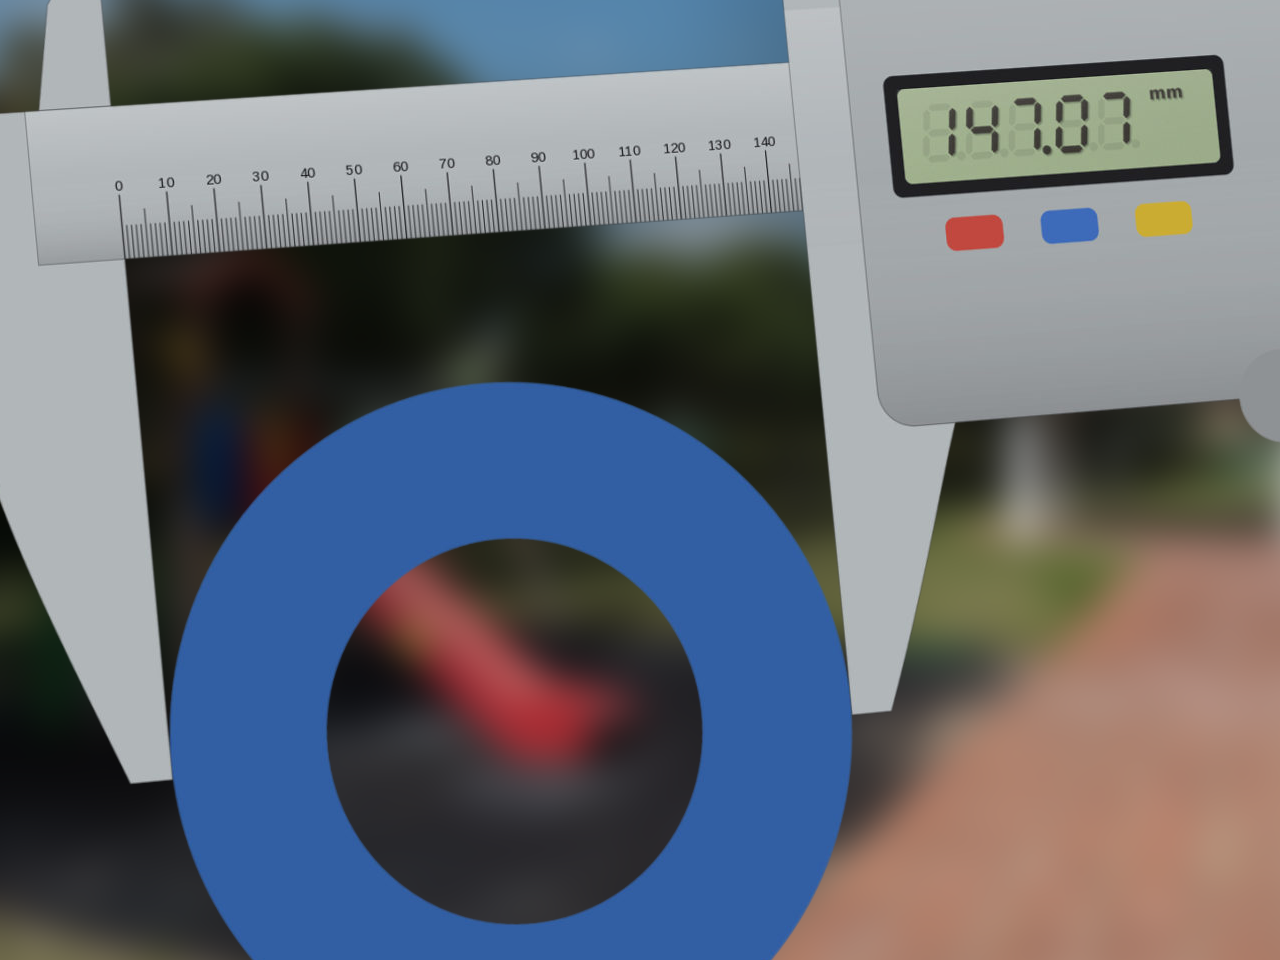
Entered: 147.07 mm
